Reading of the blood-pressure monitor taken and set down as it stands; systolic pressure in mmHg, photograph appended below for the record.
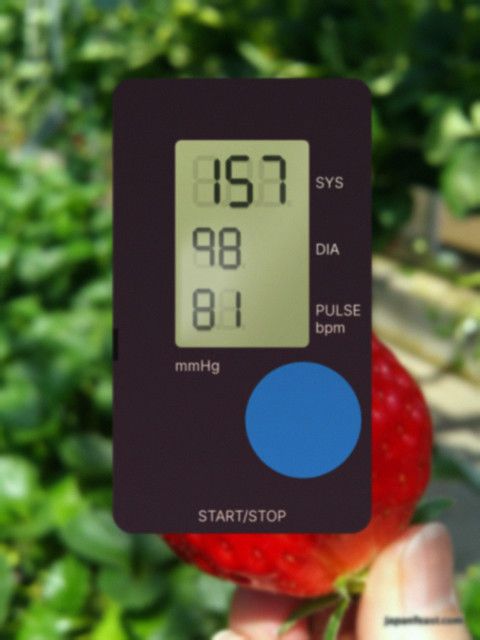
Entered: 157 mmHg
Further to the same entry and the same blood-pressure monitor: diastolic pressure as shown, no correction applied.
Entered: 98 mmHg
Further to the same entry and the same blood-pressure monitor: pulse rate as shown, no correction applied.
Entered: 81 bpm
